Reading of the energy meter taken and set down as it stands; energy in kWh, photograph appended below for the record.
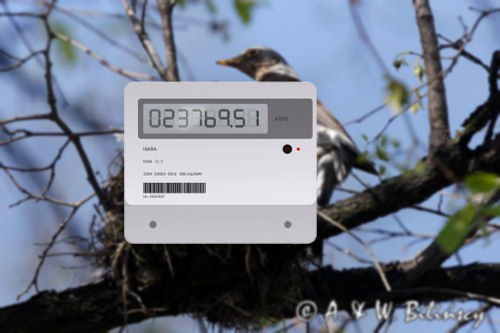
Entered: 23769.51 kWh
